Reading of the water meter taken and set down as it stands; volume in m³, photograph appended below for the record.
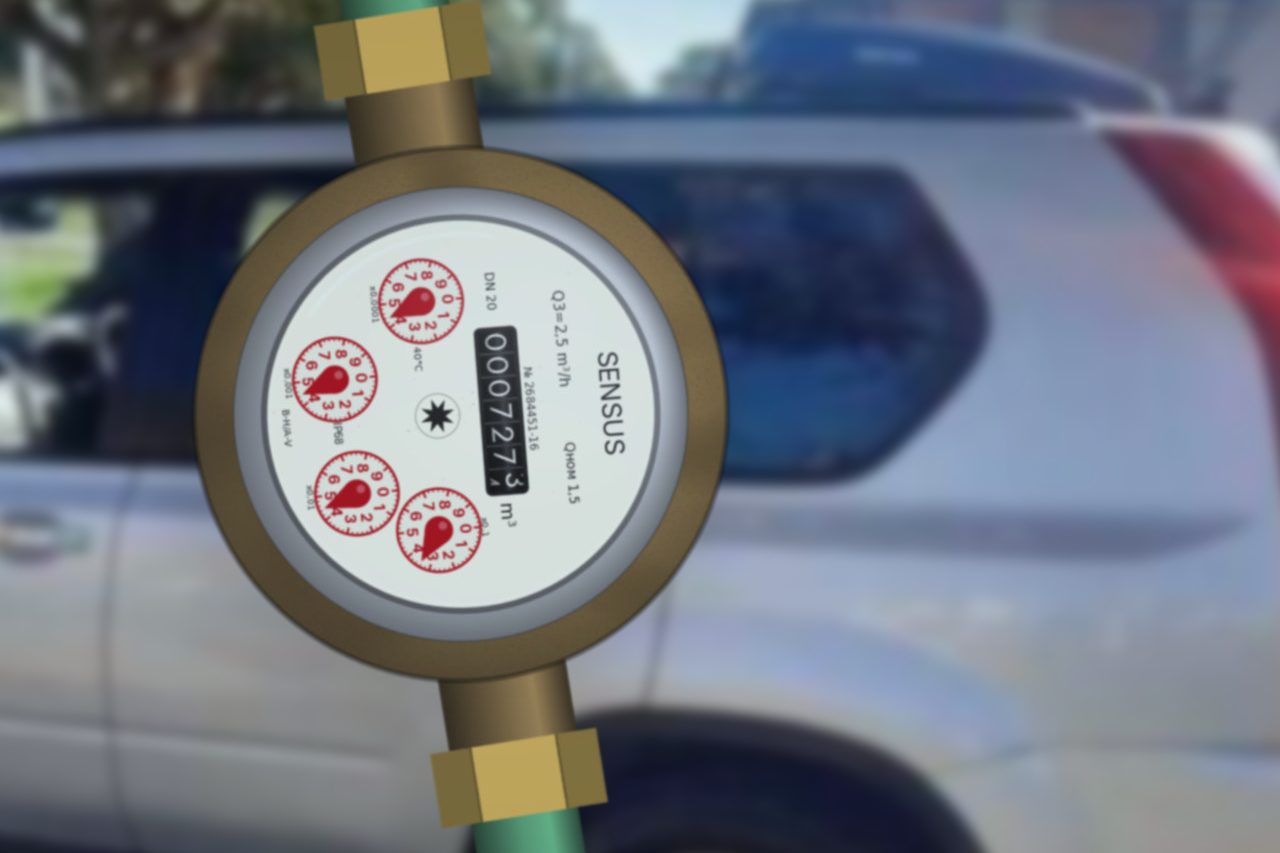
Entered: 7273.3444 m³
